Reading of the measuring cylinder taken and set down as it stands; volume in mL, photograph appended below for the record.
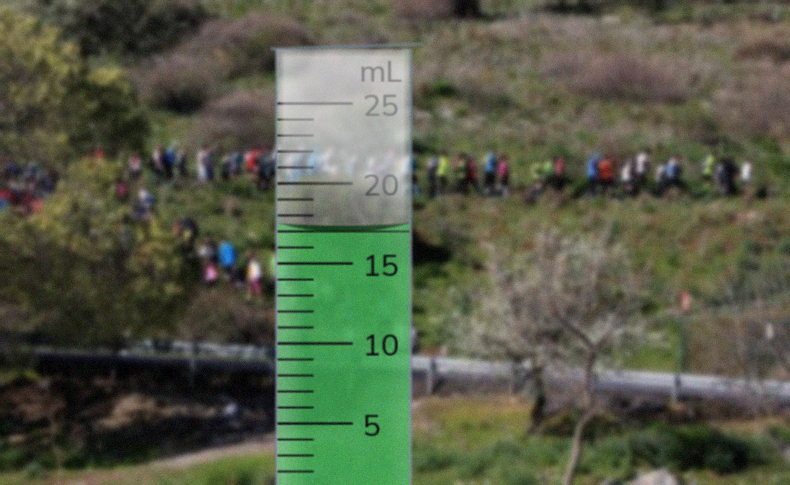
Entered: 17 mL
